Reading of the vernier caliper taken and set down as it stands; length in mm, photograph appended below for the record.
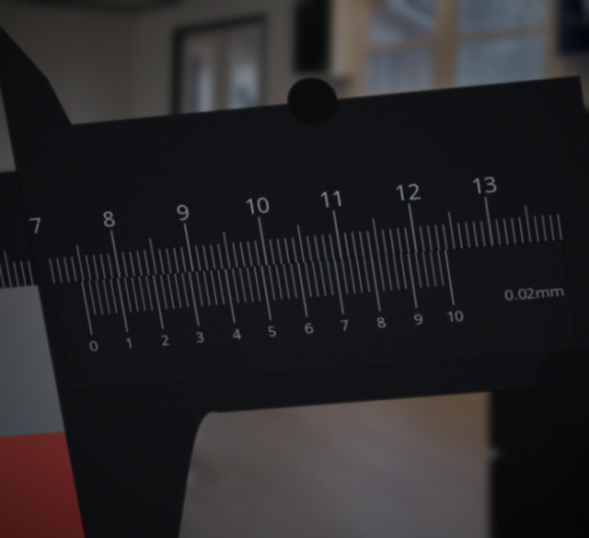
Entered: 74.8 mm
